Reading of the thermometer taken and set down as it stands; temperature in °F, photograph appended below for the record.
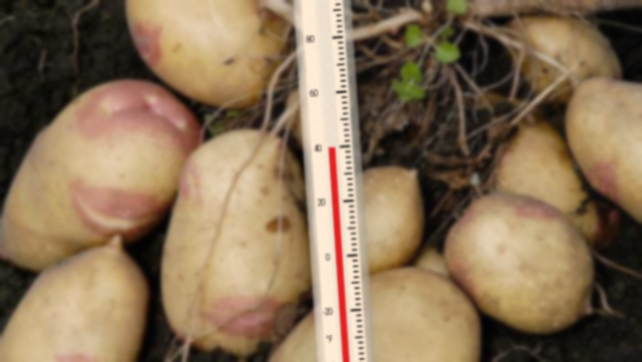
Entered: 40 °F
